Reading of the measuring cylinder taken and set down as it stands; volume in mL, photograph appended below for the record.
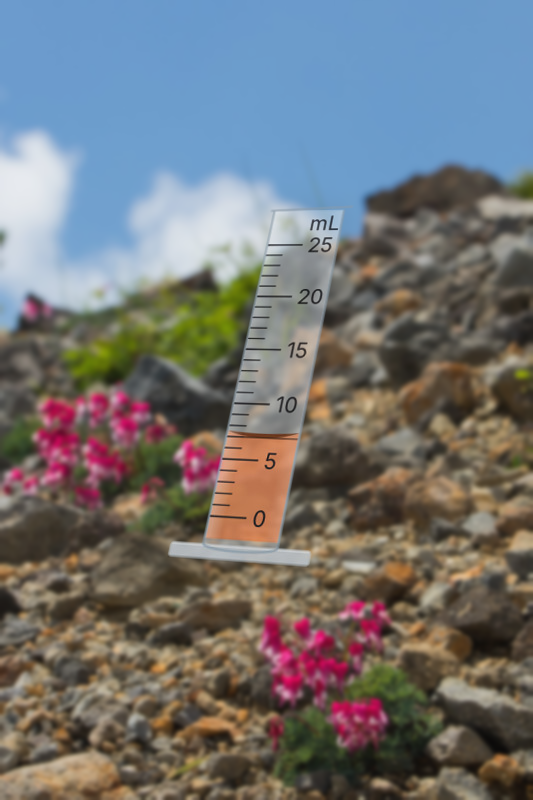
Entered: 7 mL
